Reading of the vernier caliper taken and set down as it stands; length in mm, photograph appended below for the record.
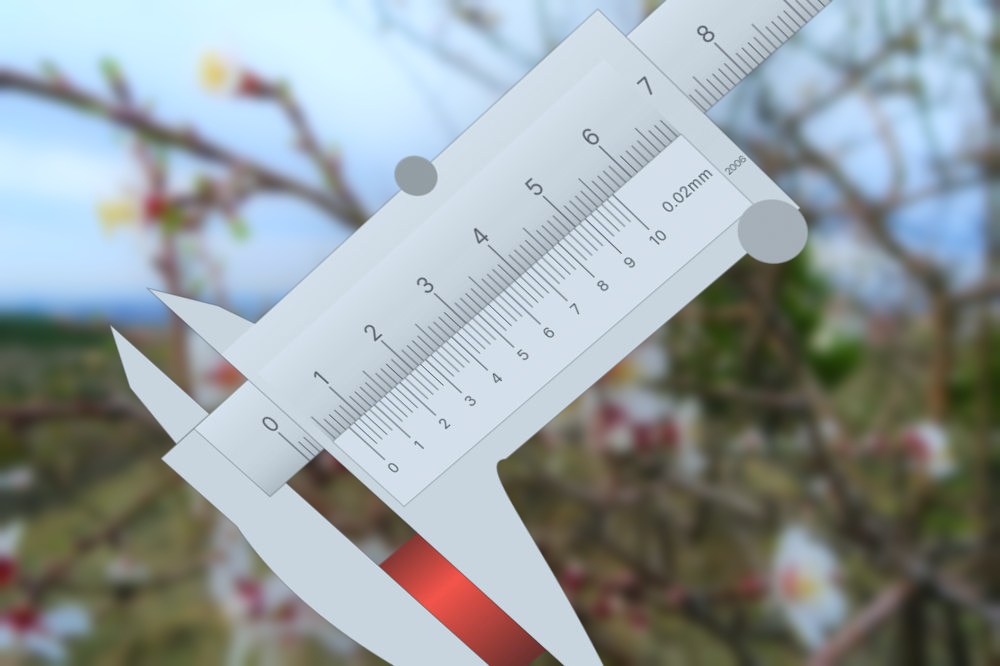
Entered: 7.6 mm
